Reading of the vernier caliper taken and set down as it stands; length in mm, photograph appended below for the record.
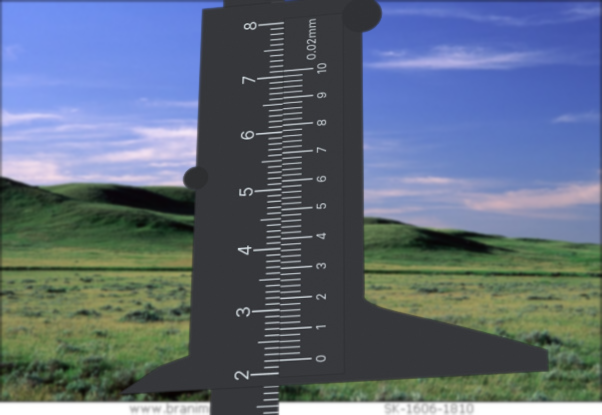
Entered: 22.0 mm
